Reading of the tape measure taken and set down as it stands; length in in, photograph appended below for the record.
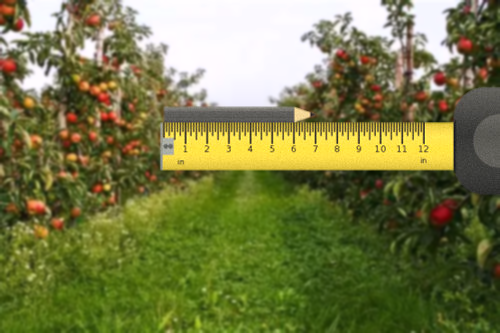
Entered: 7 in
